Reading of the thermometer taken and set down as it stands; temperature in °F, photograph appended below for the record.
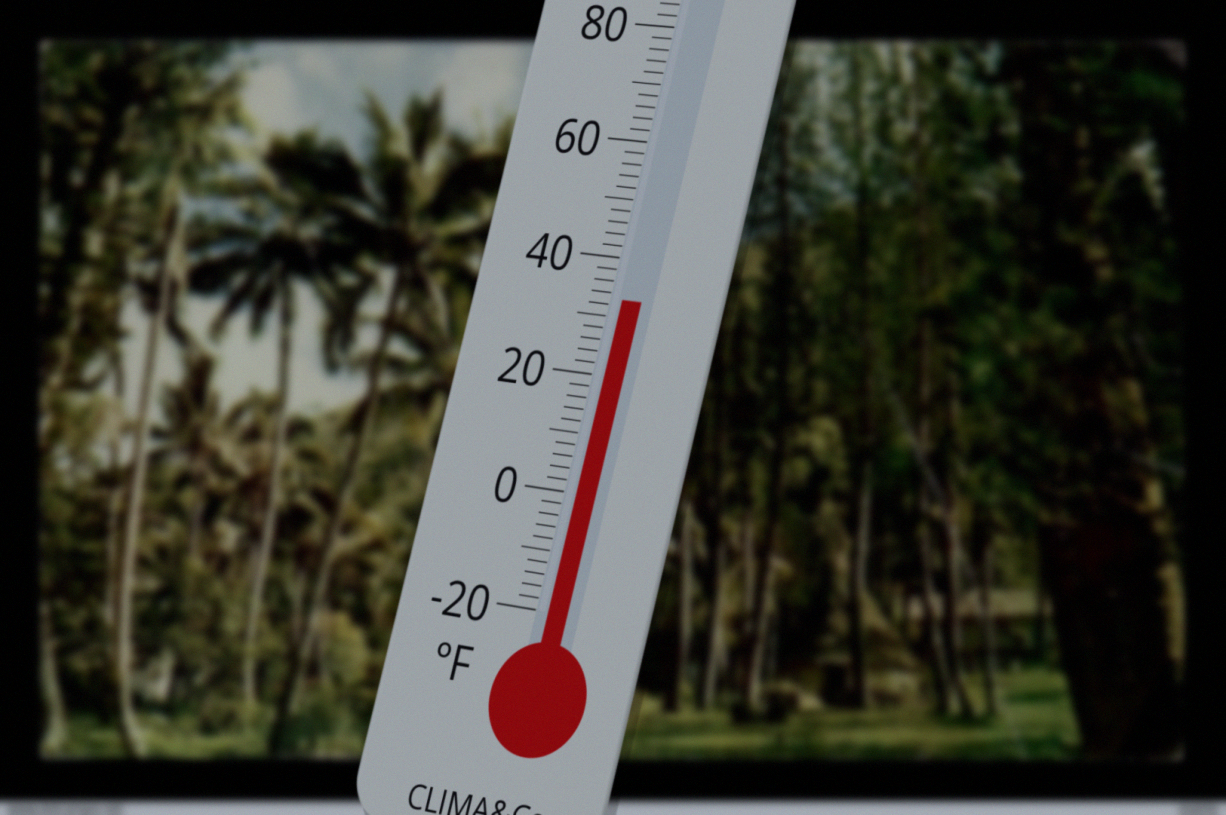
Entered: 33 °F
